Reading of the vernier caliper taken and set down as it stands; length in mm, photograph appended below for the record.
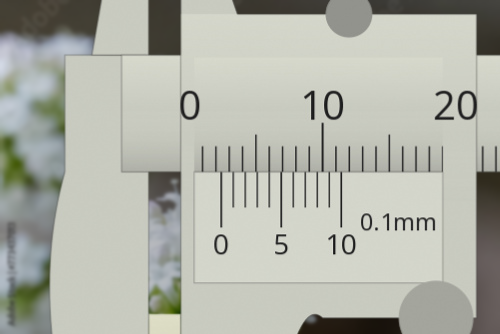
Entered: 2.4 mm
